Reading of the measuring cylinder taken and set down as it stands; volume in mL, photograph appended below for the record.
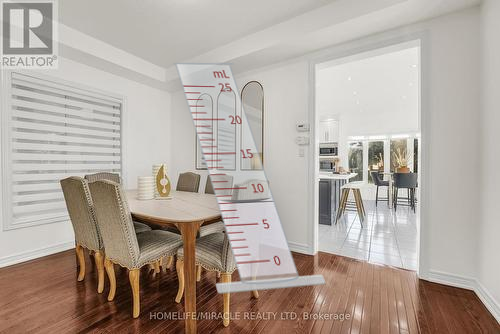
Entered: 8 mL
